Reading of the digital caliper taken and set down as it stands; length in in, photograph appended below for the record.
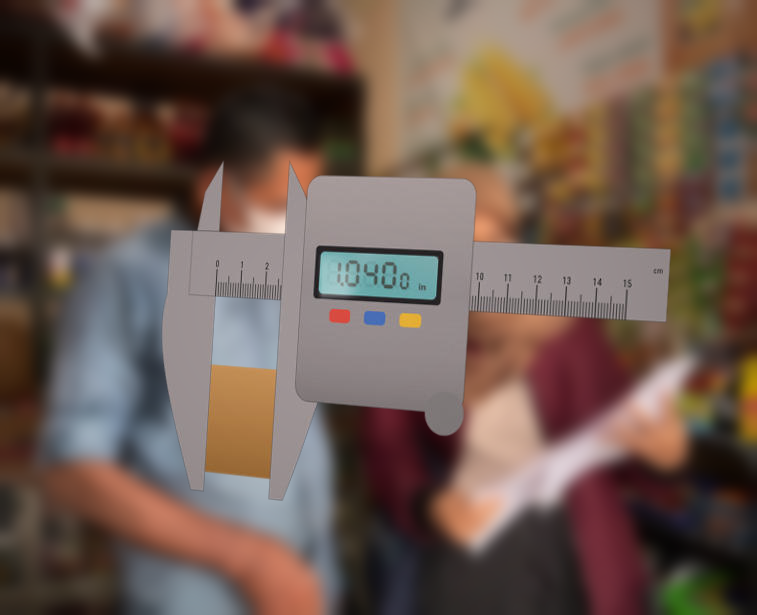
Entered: 1.0400 in
